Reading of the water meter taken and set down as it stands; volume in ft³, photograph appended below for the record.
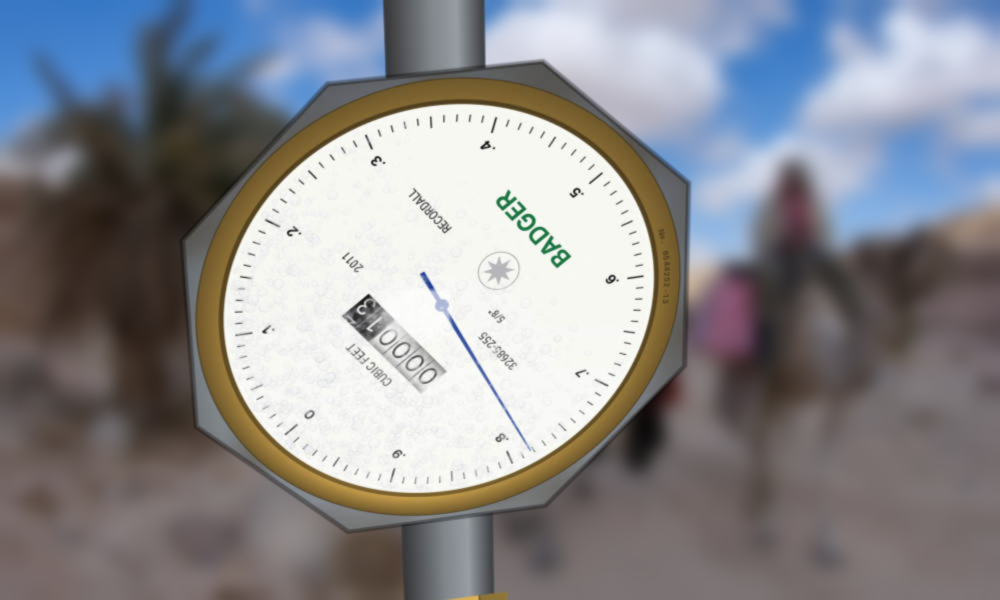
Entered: 12.78 ft³
